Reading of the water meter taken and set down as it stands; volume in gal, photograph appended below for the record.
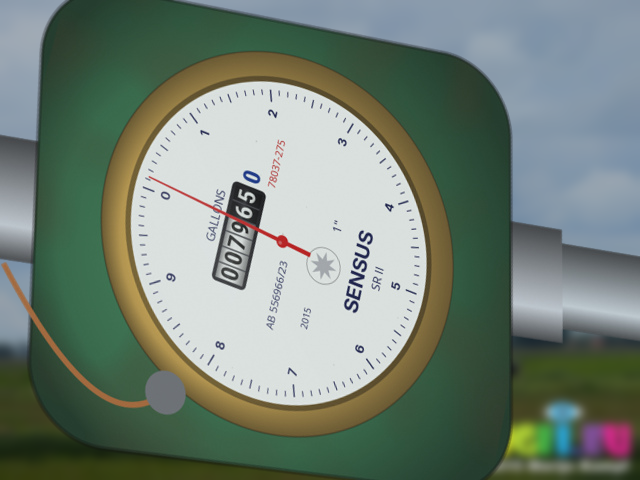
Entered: 79650.1 gal
